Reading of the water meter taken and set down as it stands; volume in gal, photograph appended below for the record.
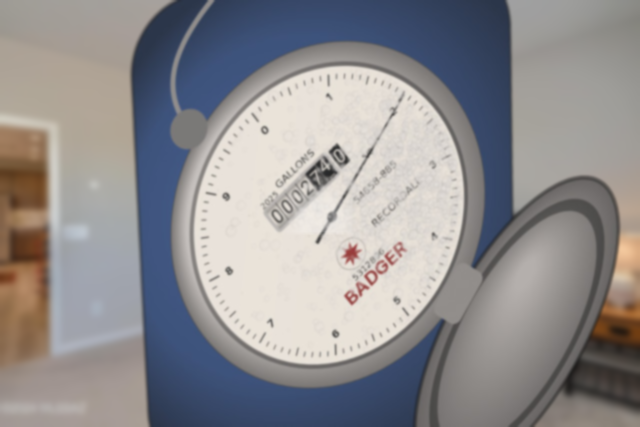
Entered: 2742.0 gal
